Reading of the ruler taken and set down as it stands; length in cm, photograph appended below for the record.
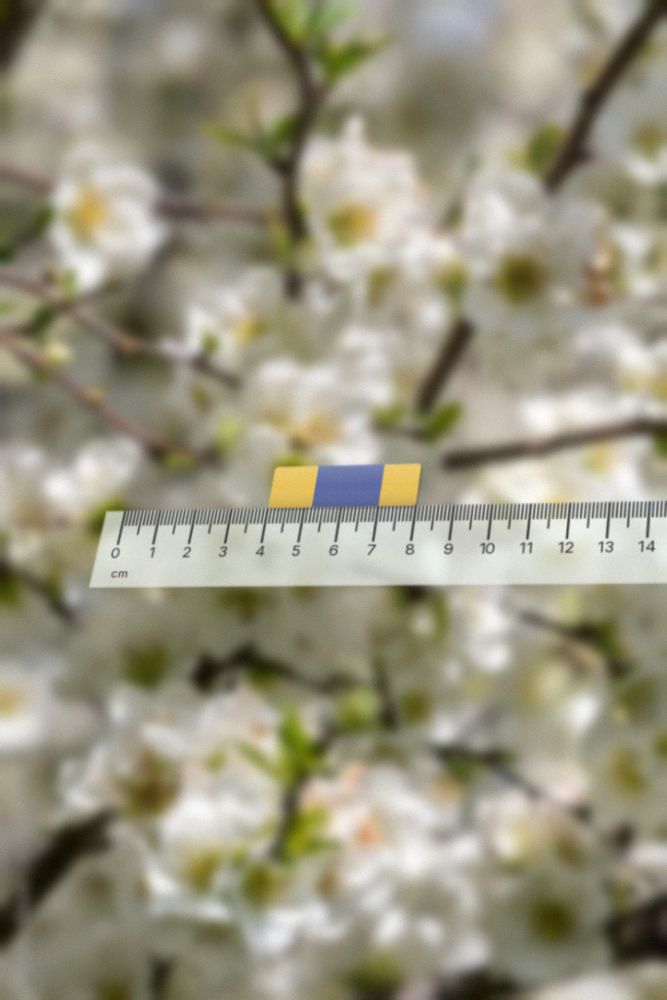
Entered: 4 cm
